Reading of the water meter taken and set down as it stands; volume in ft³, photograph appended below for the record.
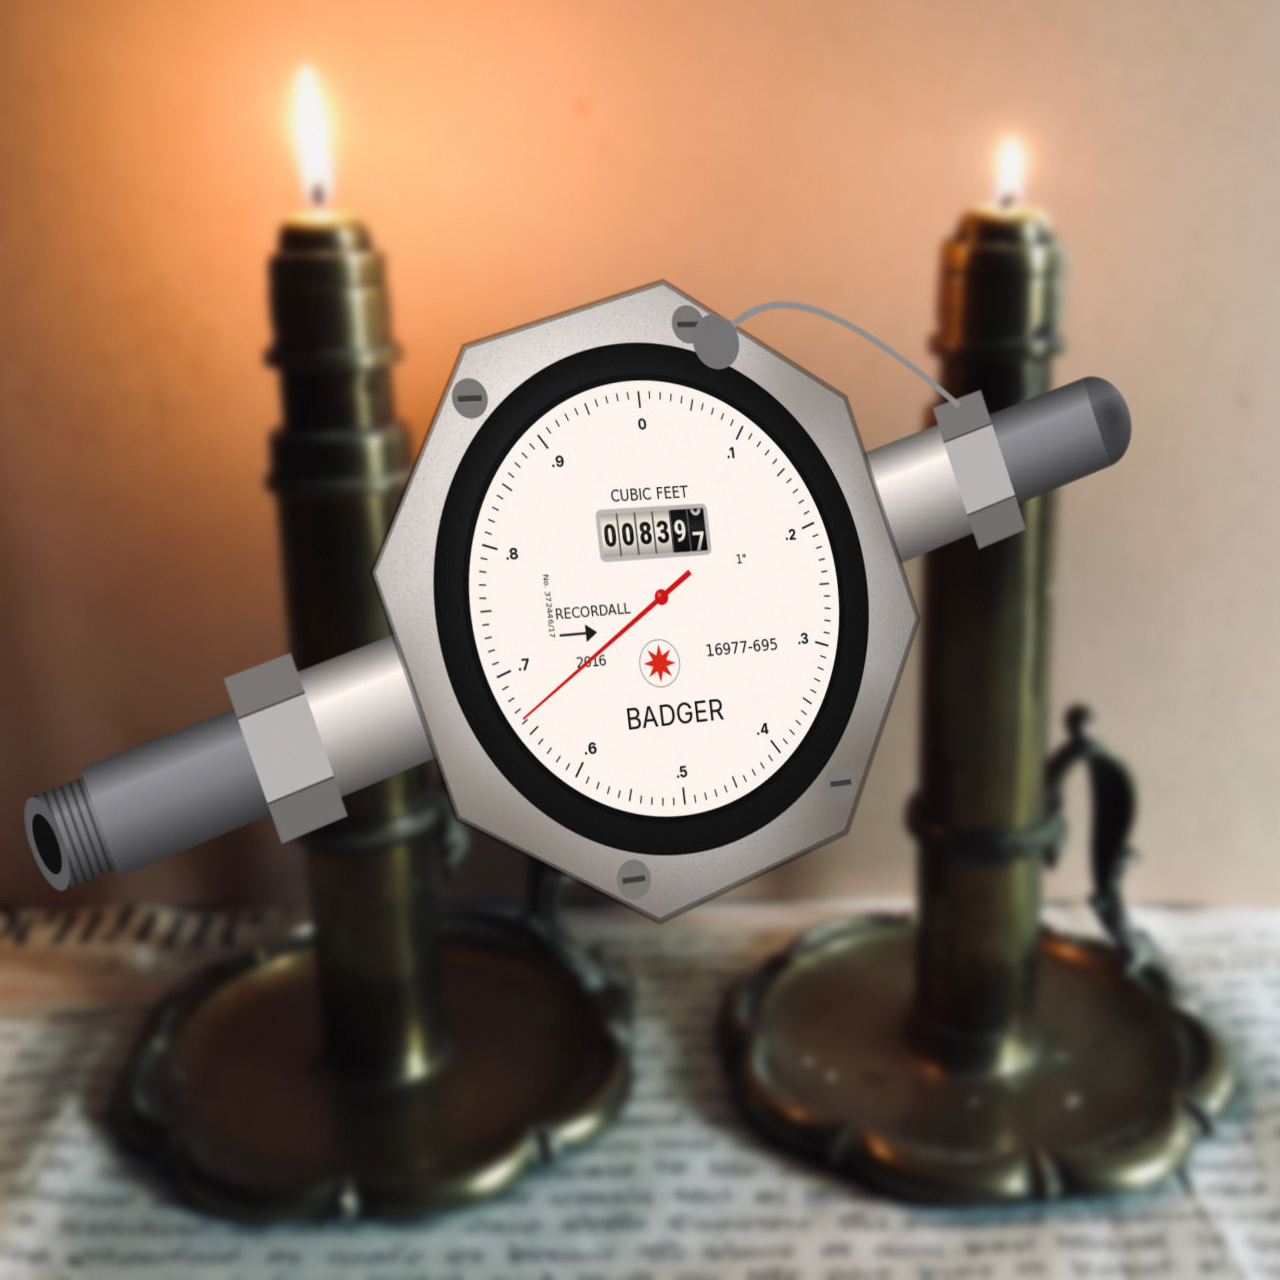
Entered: 8396.66 ft³
